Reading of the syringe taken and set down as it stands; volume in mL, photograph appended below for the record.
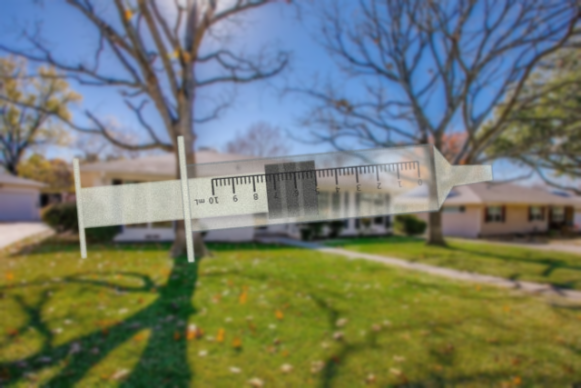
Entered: 5 mL
